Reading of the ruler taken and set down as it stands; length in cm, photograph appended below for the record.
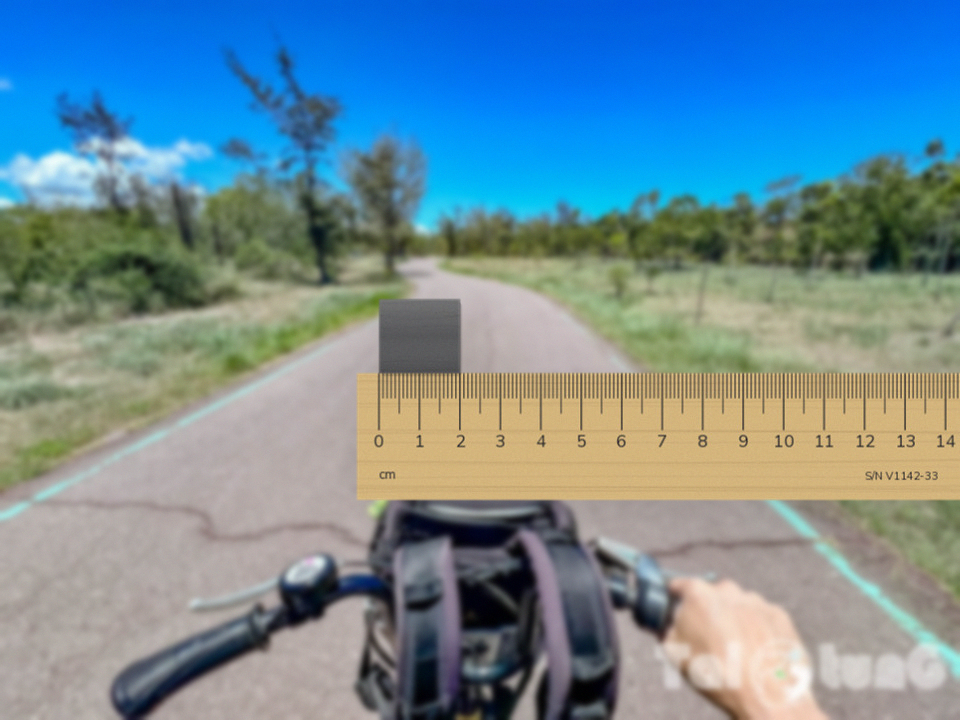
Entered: 2 cm
